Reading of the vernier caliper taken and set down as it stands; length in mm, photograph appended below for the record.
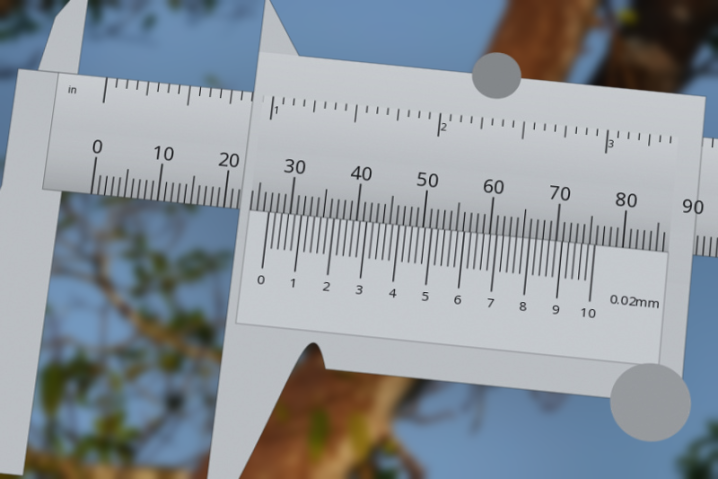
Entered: 26.8 mm
